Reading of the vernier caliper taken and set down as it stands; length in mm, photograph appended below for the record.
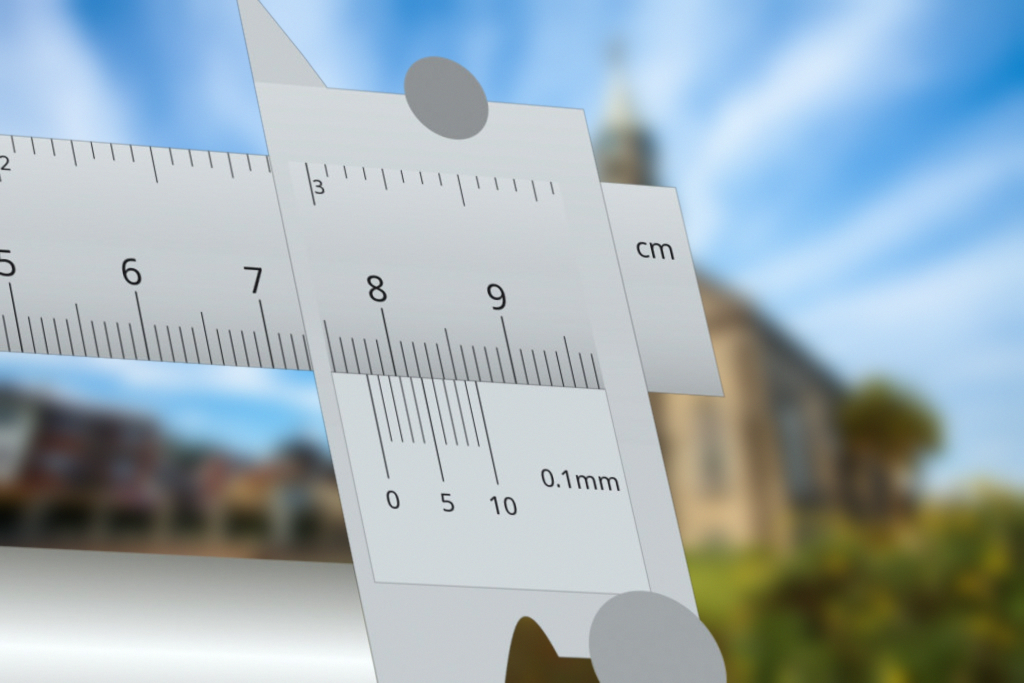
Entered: 77.6 mm
